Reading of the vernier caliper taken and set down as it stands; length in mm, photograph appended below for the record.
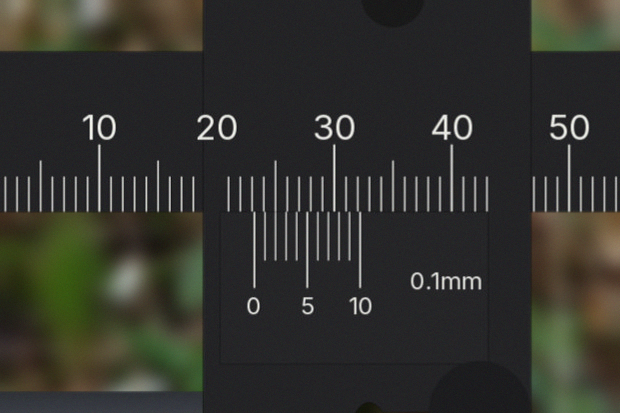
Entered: 23.2 mm
